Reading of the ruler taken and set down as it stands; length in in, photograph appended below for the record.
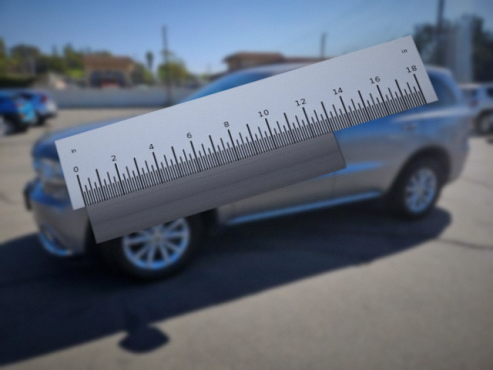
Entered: 13 in
